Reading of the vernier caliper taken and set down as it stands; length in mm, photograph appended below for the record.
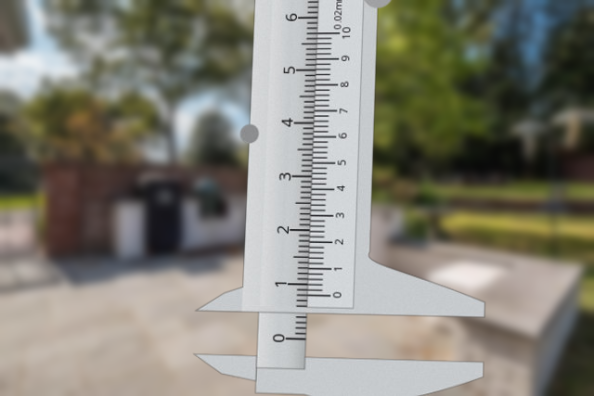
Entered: 8.0 mm
